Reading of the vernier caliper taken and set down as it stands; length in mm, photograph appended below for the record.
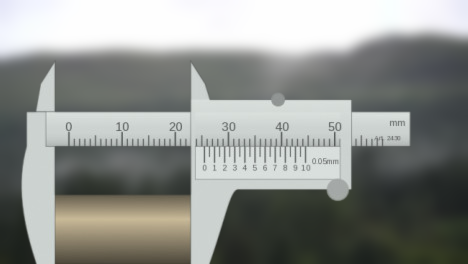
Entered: 25.5 mm
